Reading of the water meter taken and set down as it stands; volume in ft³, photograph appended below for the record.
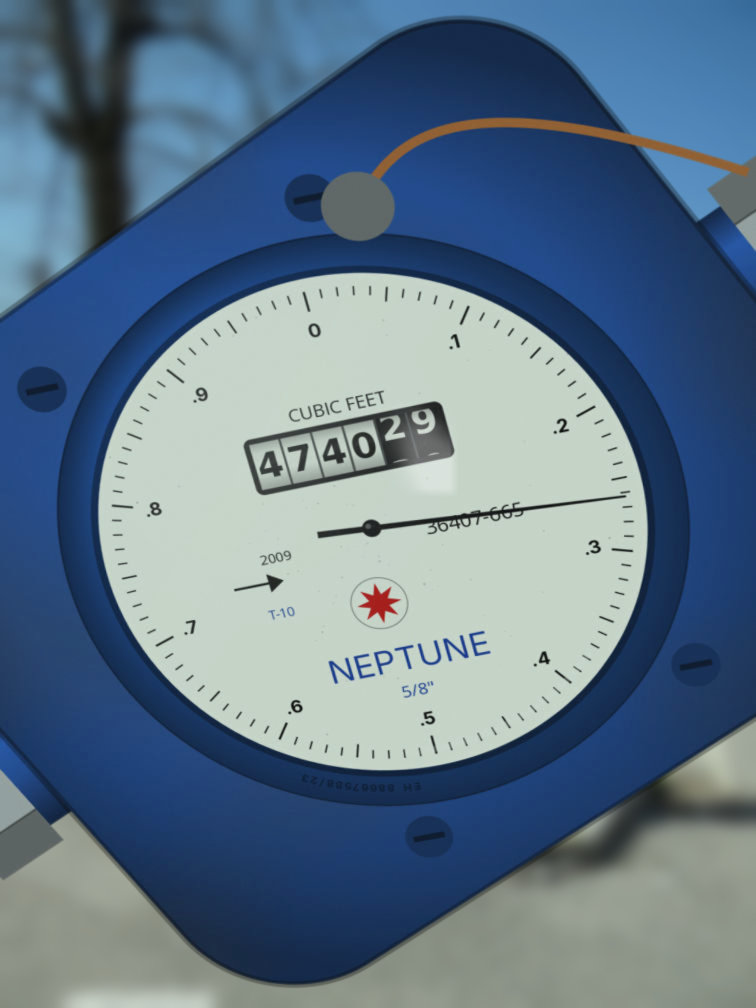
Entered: 474029.26 ft³
